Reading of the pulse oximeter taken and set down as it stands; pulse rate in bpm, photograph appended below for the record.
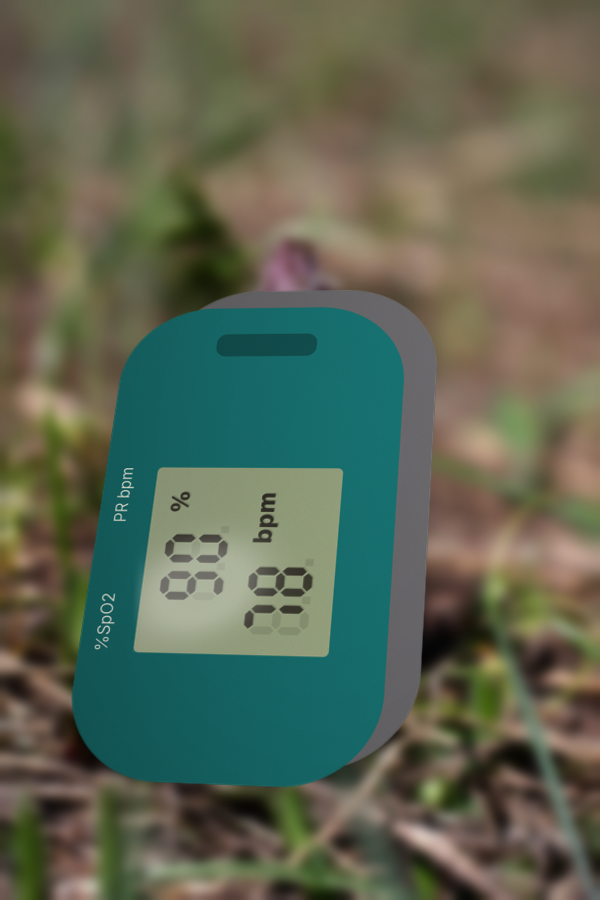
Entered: 78 bpm
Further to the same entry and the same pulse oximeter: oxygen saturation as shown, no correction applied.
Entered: 90 %
